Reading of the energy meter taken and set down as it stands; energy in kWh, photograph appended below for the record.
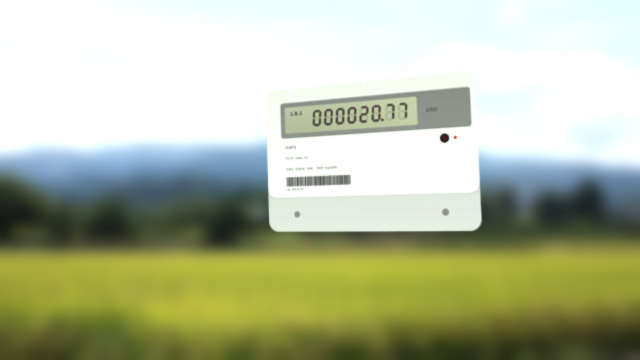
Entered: 20.77 kWh
